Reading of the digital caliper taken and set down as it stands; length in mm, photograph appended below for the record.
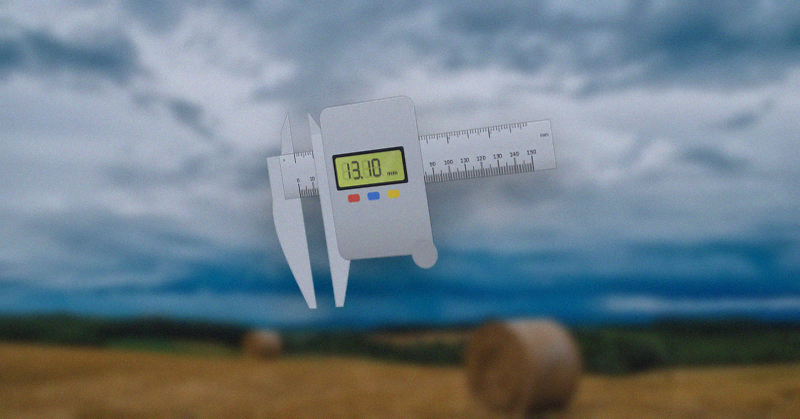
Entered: 13.10 mm
